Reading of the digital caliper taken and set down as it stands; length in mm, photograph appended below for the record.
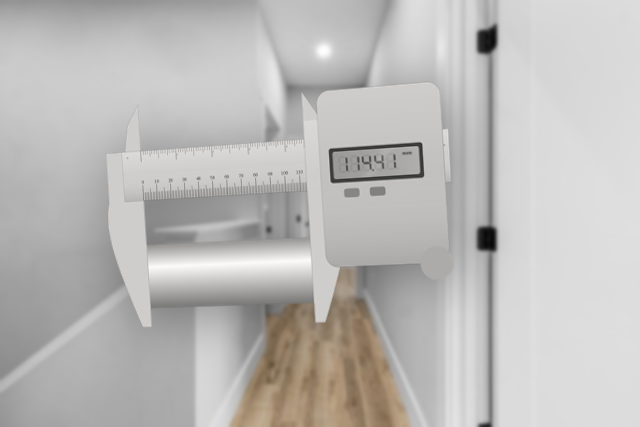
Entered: 114.41 mm
